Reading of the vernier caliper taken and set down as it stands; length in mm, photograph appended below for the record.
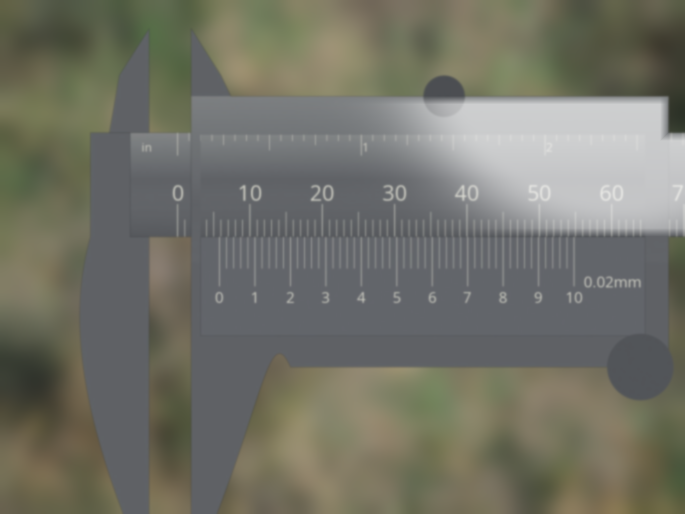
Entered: 5.8 mm
